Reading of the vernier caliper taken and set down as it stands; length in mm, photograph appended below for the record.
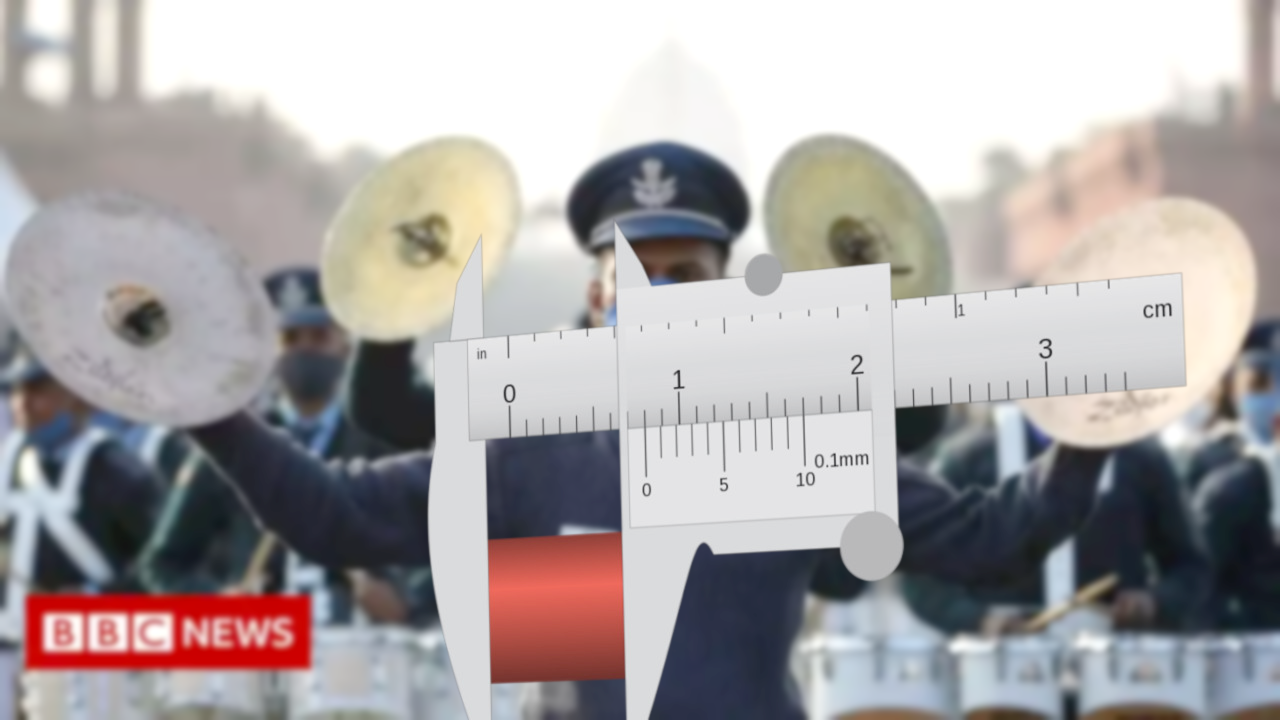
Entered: 8.0 mm
